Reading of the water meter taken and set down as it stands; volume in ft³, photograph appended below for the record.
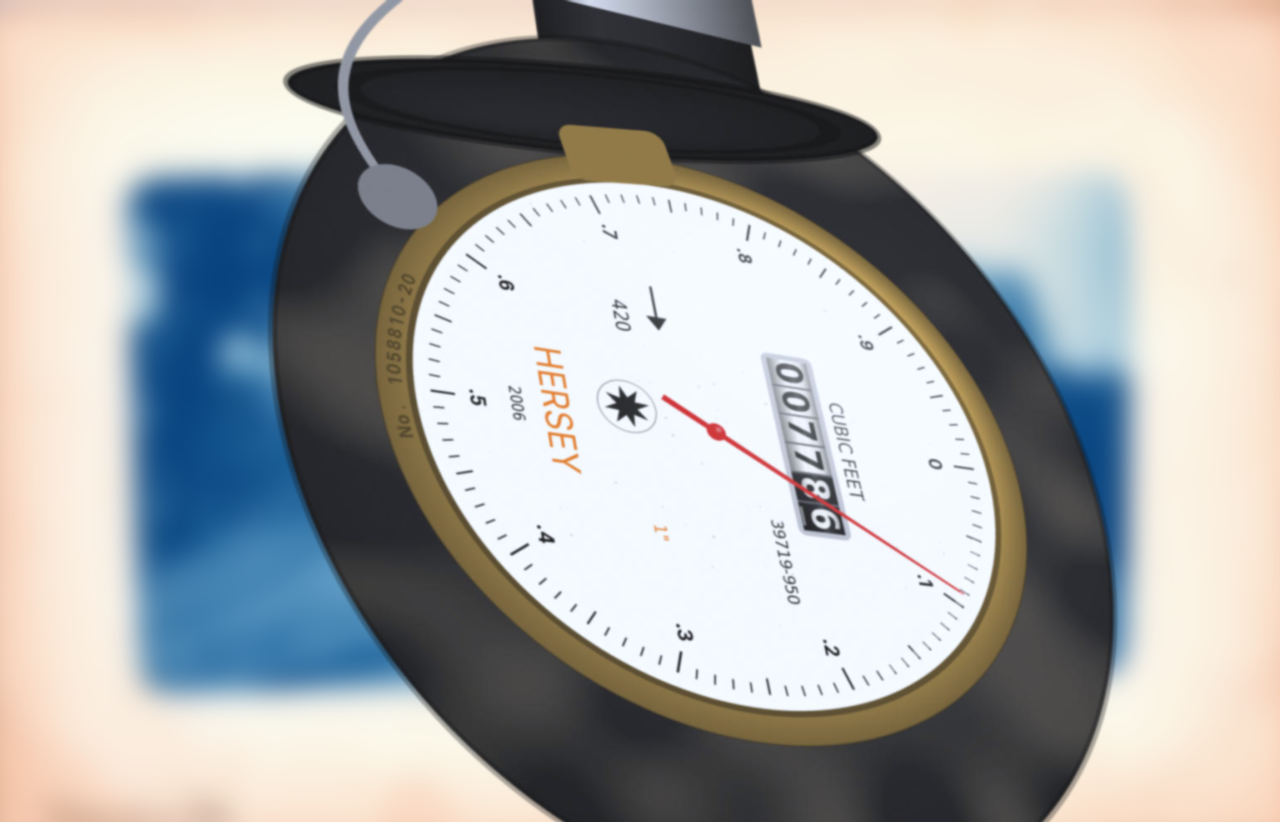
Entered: 7786.09 ft³
